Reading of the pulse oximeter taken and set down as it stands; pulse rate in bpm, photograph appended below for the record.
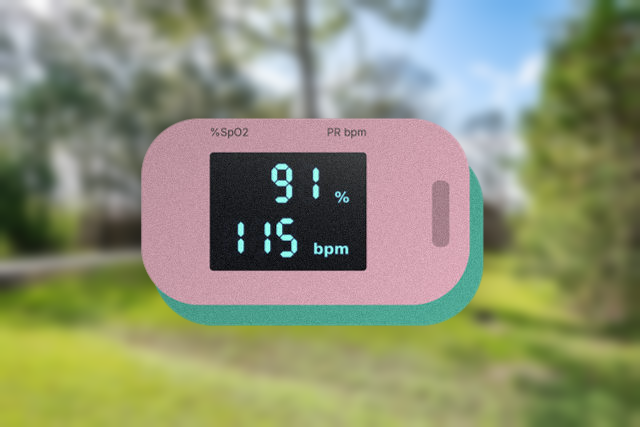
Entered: 115 bpm
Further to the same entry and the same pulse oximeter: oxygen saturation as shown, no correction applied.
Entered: 91 %
